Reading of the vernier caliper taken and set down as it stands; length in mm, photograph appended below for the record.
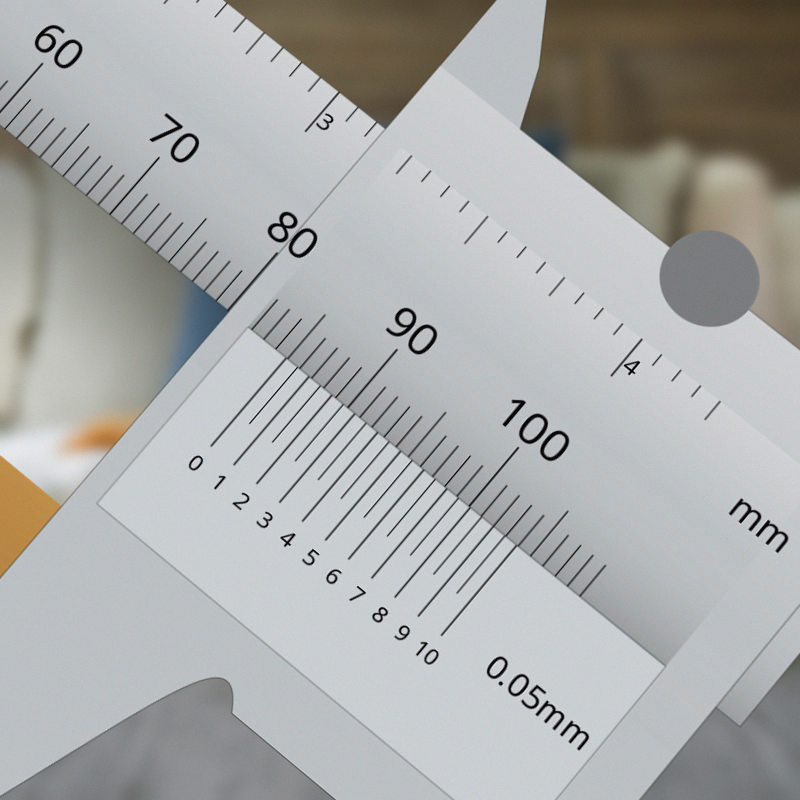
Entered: 84.9 mm
